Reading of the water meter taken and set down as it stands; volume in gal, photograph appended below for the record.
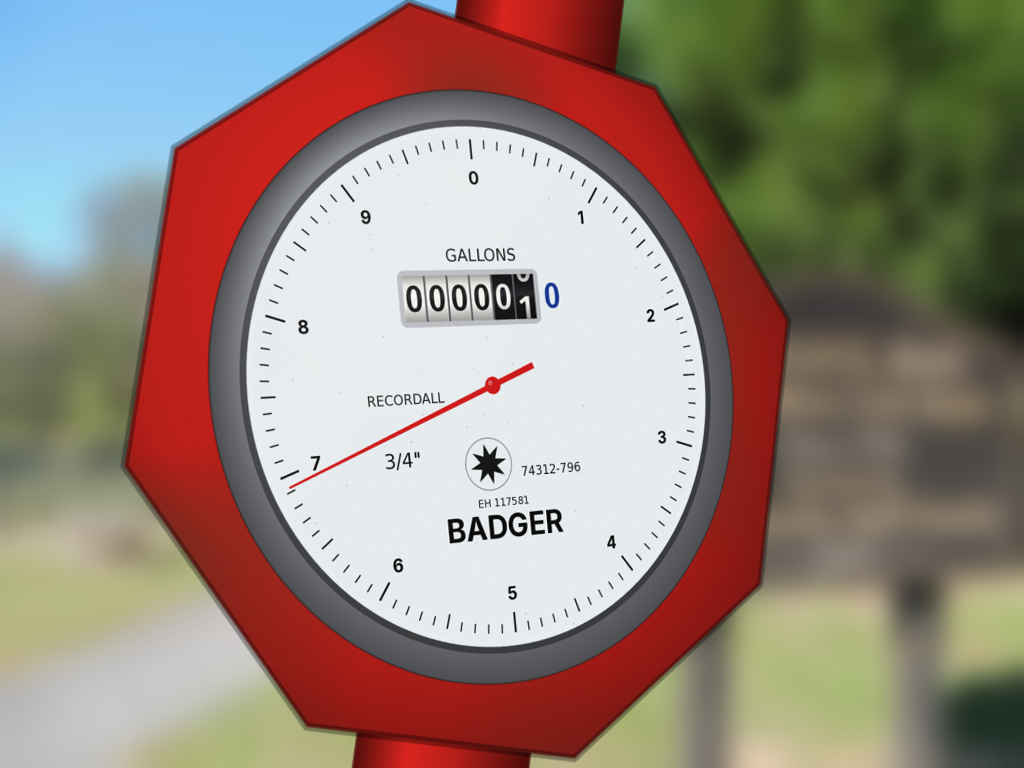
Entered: 6.9 gal
